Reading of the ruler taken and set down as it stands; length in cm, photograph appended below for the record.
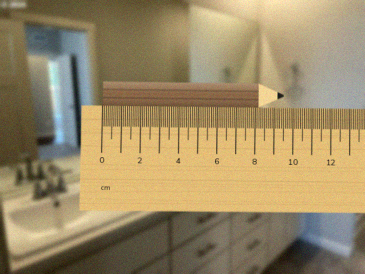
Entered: 9.5 cm
